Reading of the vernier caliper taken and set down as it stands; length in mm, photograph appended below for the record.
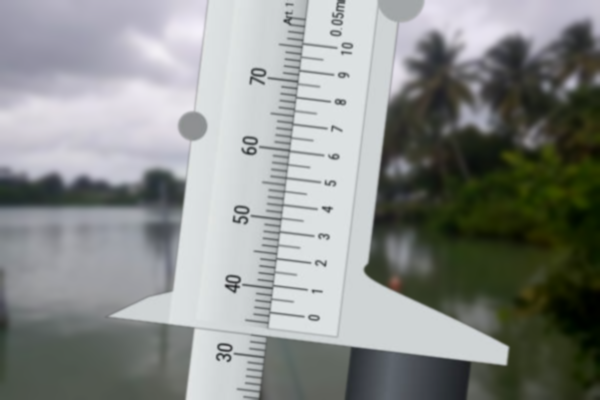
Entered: 36.5 mm
